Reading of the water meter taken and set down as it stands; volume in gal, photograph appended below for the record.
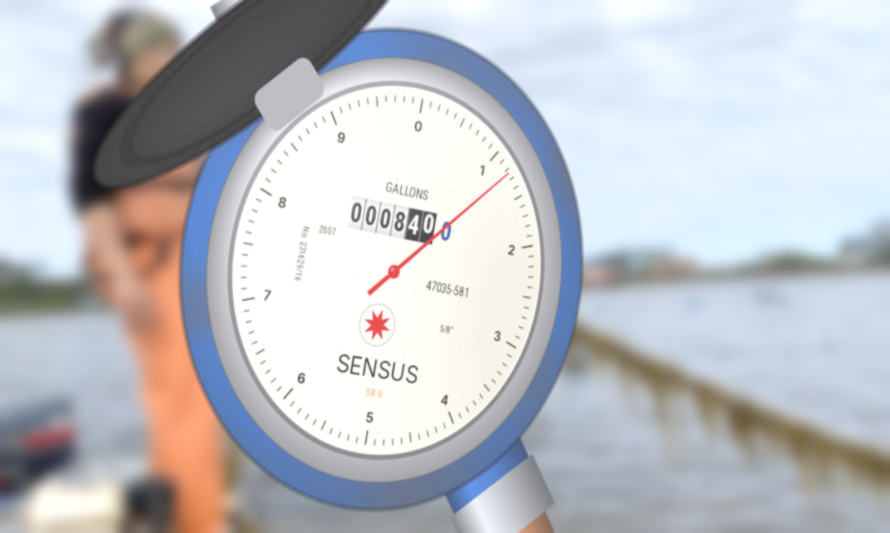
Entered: 8401.2 gal
